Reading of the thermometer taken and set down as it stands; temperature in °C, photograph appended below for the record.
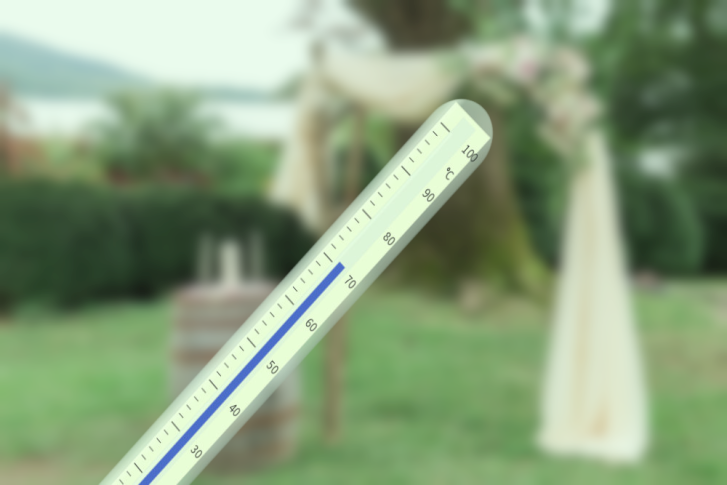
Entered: 71 °C
